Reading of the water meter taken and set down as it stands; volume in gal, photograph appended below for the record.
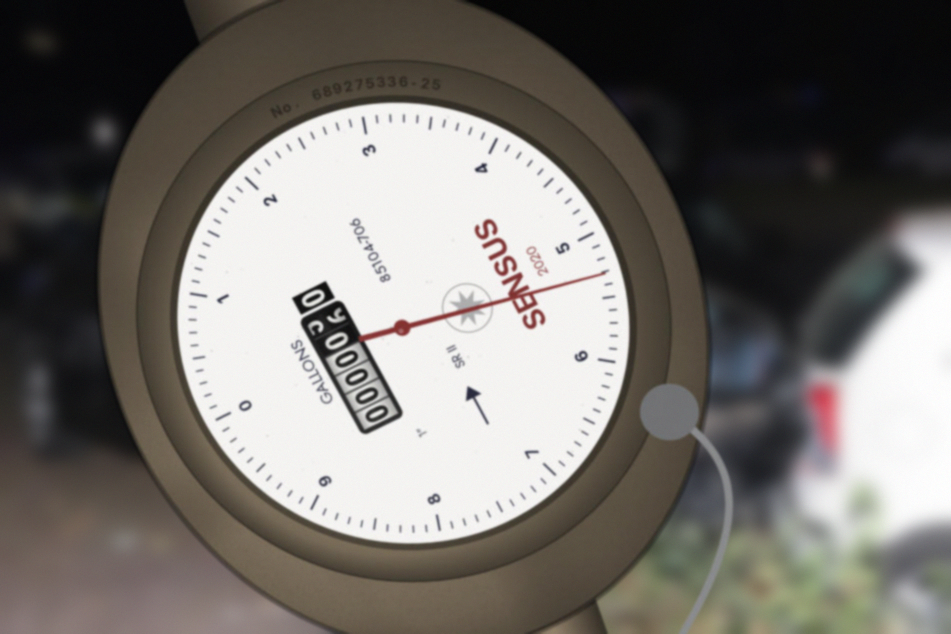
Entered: 55.3 gal
